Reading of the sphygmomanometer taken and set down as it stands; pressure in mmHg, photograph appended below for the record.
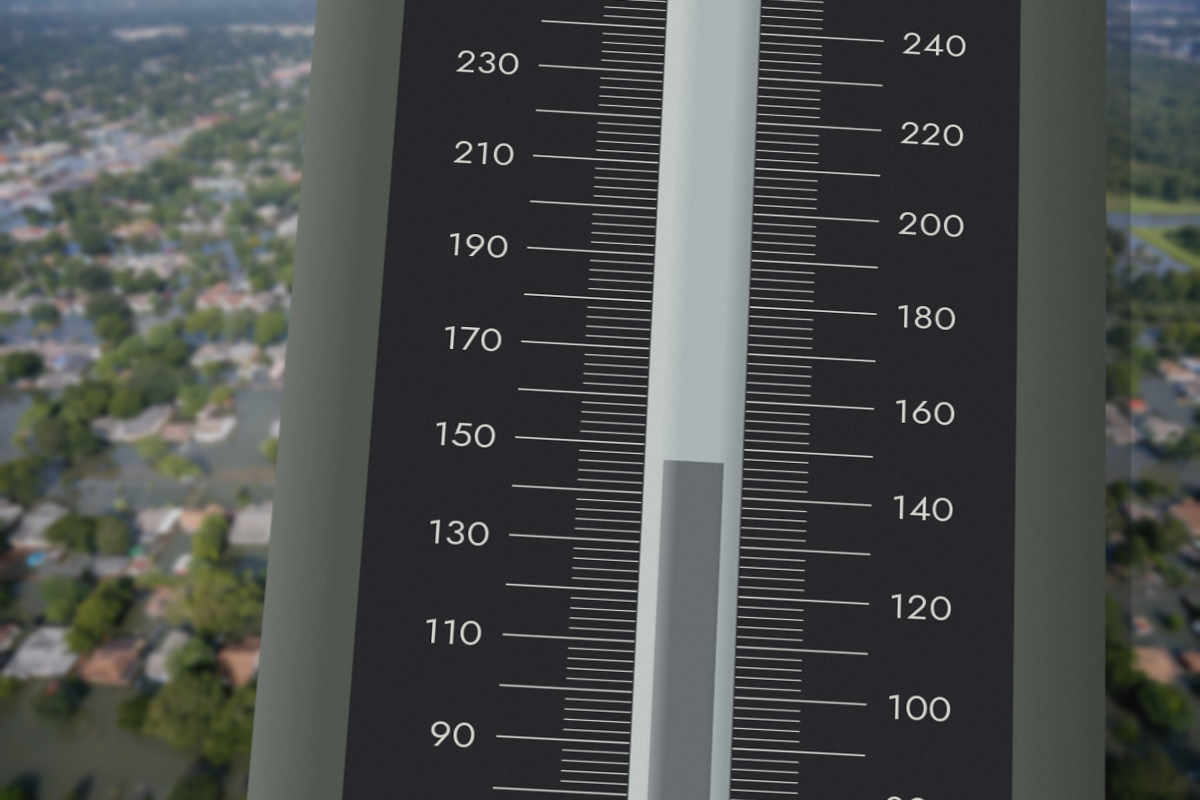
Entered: 147 mmHg
